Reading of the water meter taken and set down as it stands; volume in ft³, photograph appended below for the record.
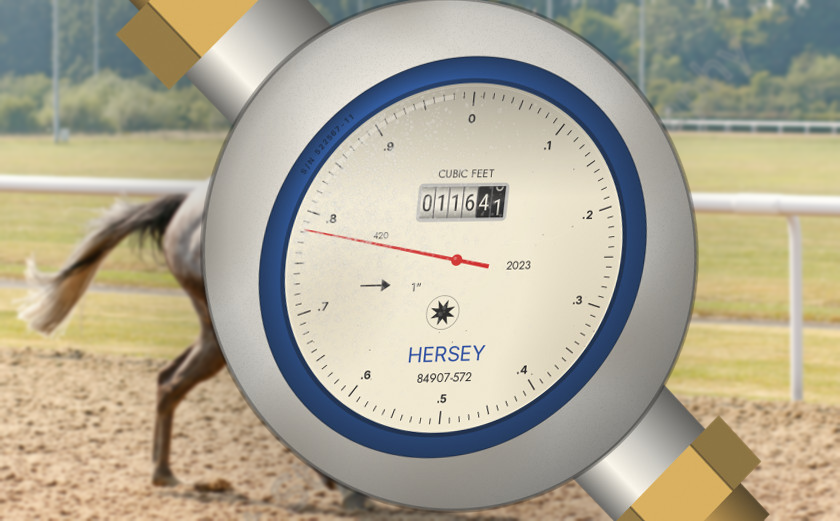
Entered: 11640.78 ft³
